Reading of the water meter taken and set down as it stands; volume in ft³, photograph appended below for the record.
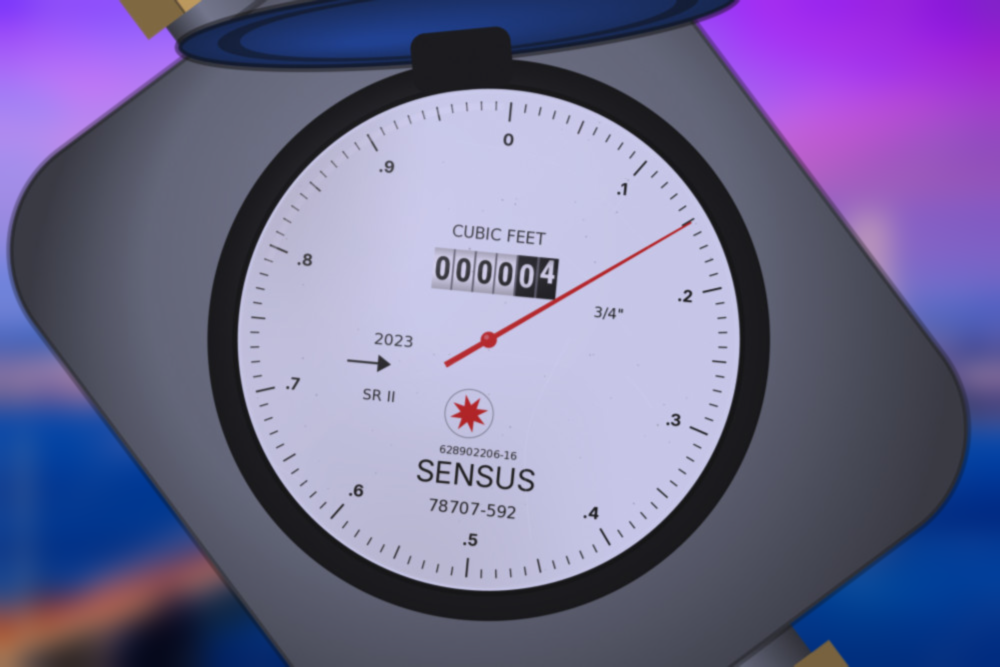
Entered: 4.15 ft³
